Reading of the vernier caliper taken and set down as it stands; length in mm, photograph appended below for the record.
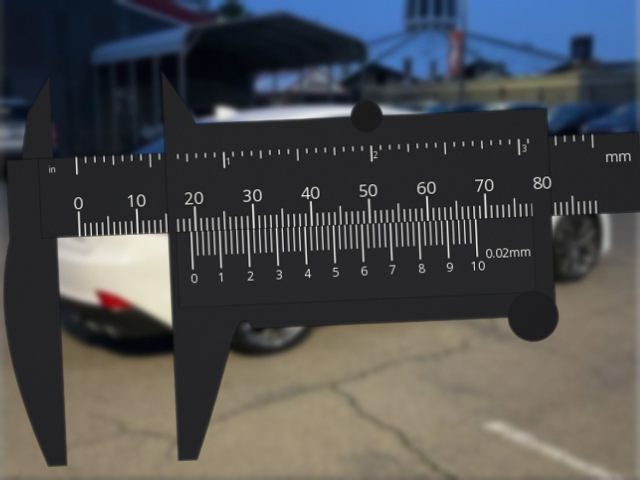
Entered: 19.2 mm
